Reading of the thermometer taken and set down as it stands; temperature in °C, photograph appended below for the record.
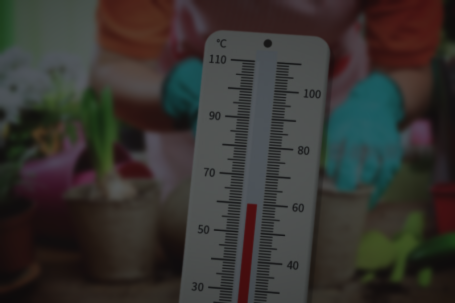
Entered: 60 °C
